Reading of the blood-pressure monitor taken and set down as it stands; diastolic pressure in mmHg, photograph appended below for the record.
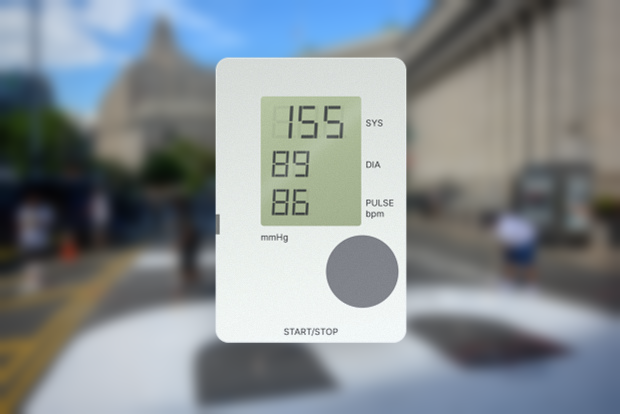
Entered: 89 mmHg
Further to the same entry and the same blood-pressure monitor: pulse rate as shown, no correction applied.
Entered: 86 bpm
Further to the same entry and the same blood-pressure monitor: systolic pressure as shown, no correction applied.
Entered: 155 mmHg
